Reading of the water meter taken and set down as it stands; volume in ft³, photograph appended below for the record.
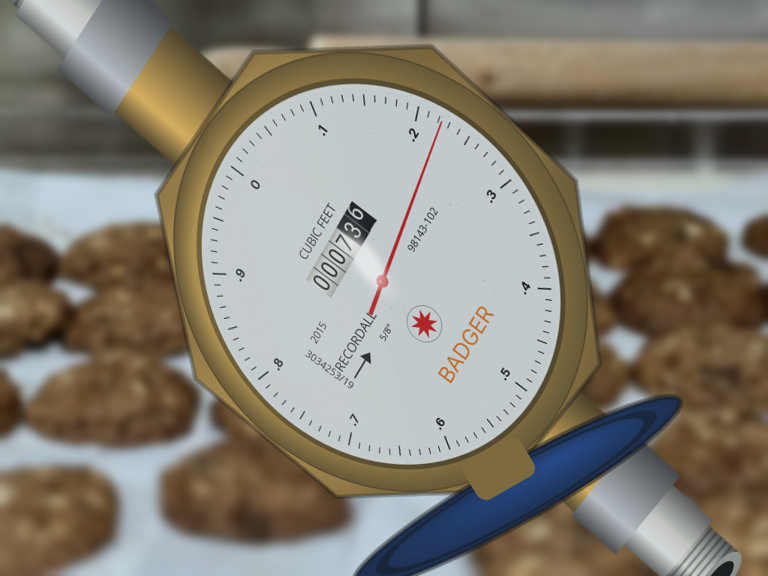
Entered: 736.22 ft³
